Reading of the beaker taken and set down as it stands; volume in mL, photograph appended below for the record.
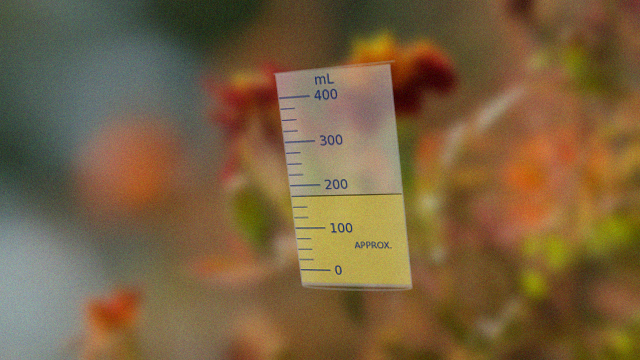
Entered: 175 mL
